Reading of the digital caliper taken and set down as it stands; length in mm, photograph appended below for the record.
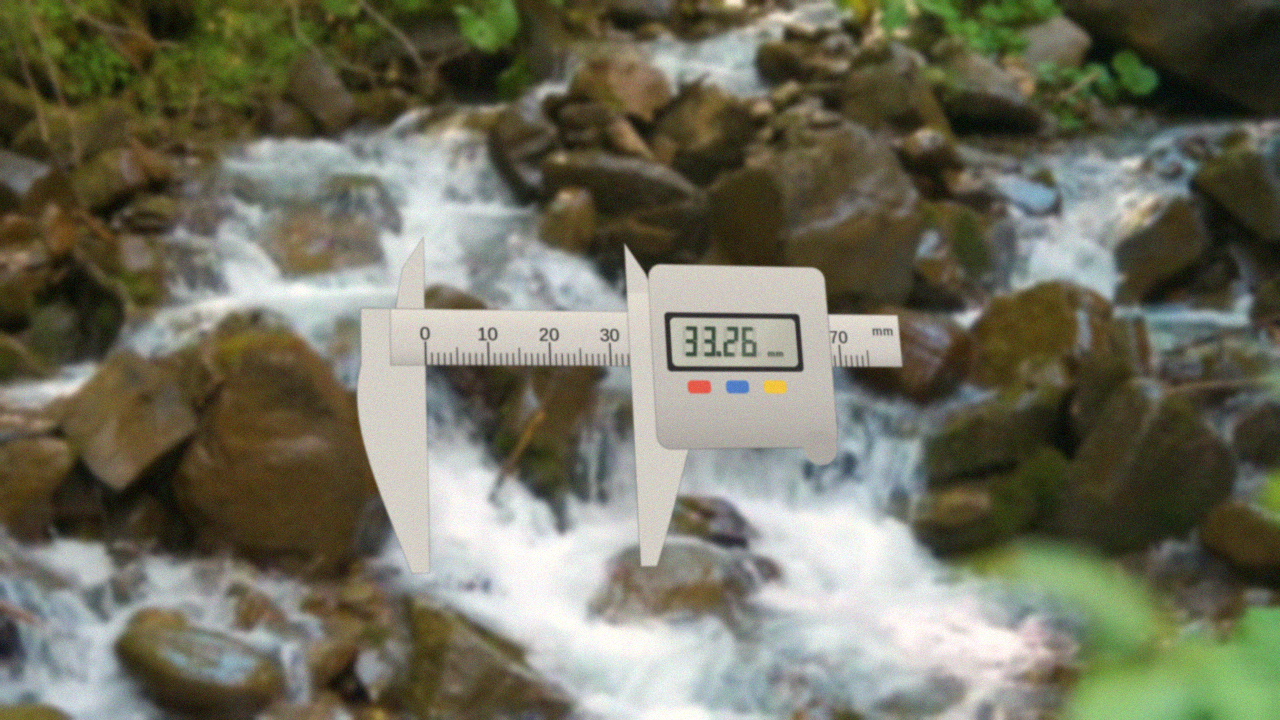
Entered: 33.26 mm
